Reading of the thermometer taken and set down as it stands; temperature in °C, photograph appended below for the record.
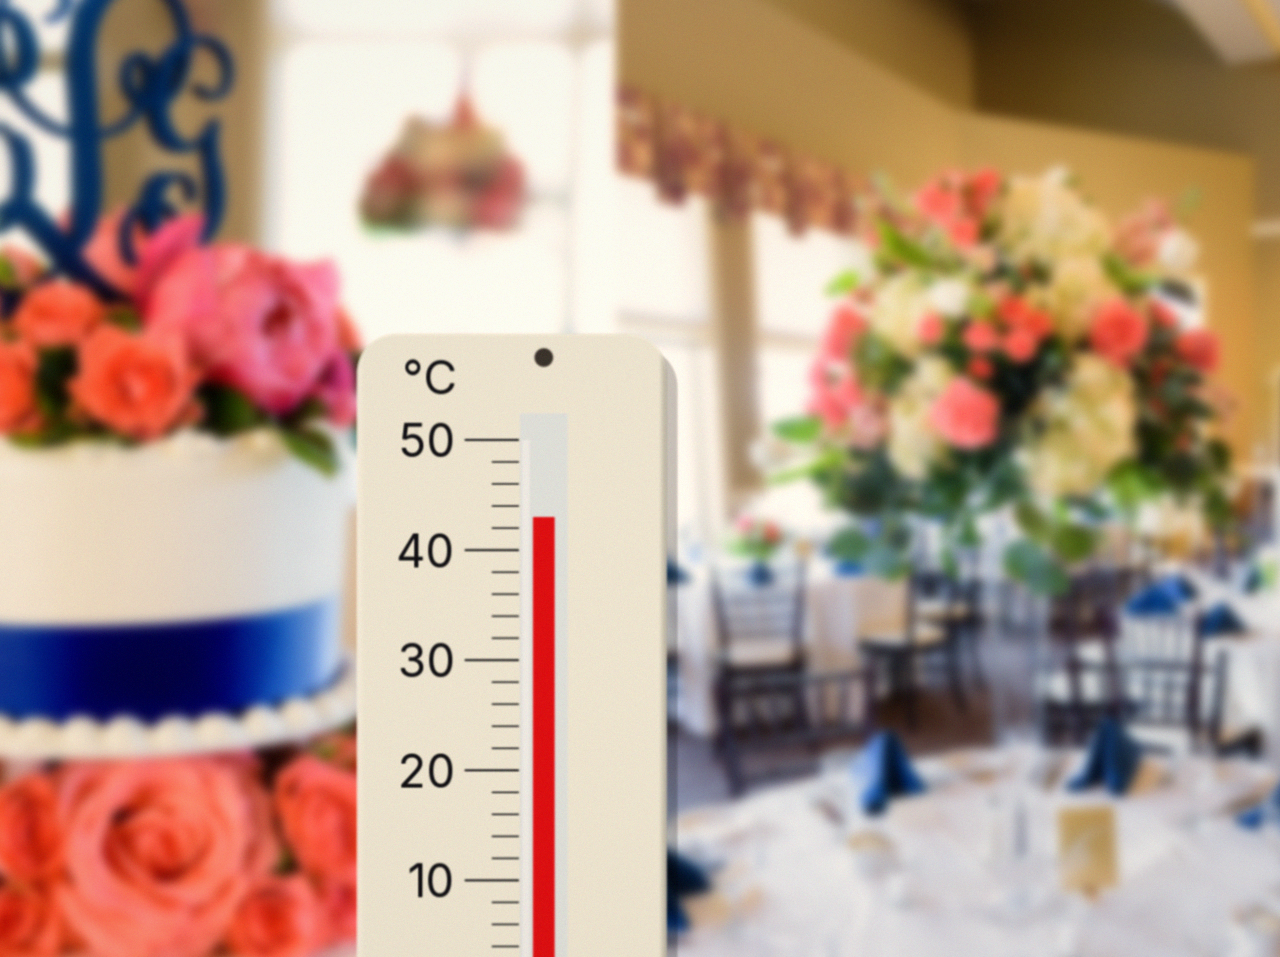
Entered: 43 °C
